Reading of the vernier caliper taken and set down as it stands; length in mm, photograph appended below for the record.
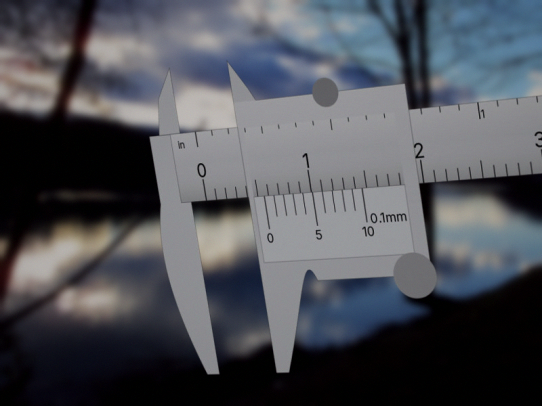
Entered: 5.6 mm
